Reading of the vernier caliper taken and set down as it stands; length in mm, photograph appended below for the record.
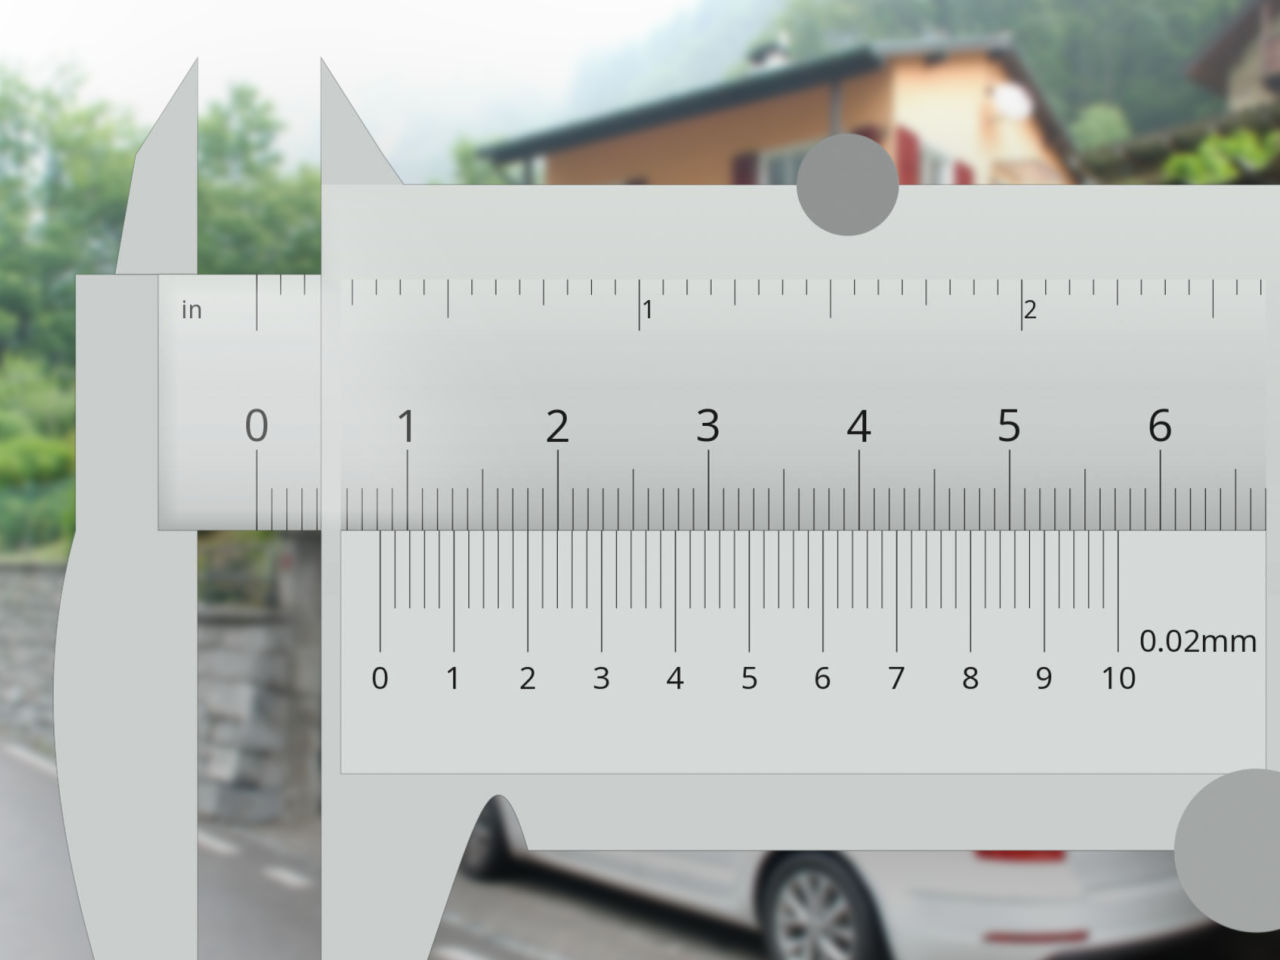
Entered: 8.2 mm
